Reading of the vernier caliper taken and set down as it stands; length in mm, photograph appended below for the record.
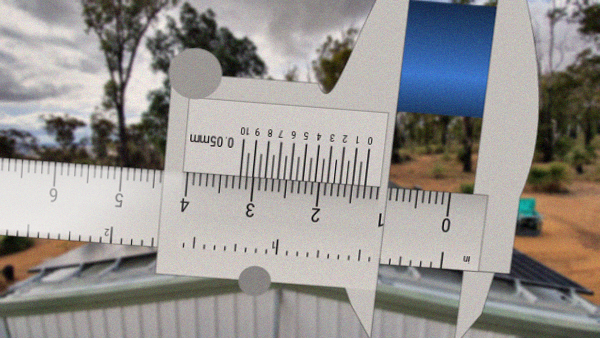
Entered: 13.0 mm
